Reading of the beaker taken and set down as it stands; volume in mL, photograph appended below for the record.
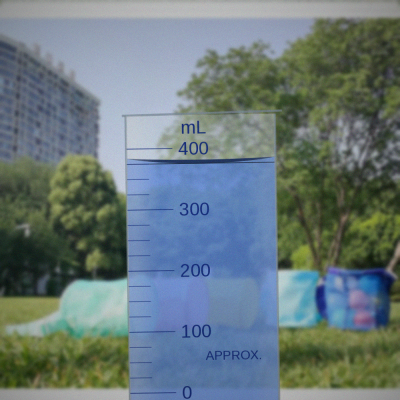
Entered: 375 mL
